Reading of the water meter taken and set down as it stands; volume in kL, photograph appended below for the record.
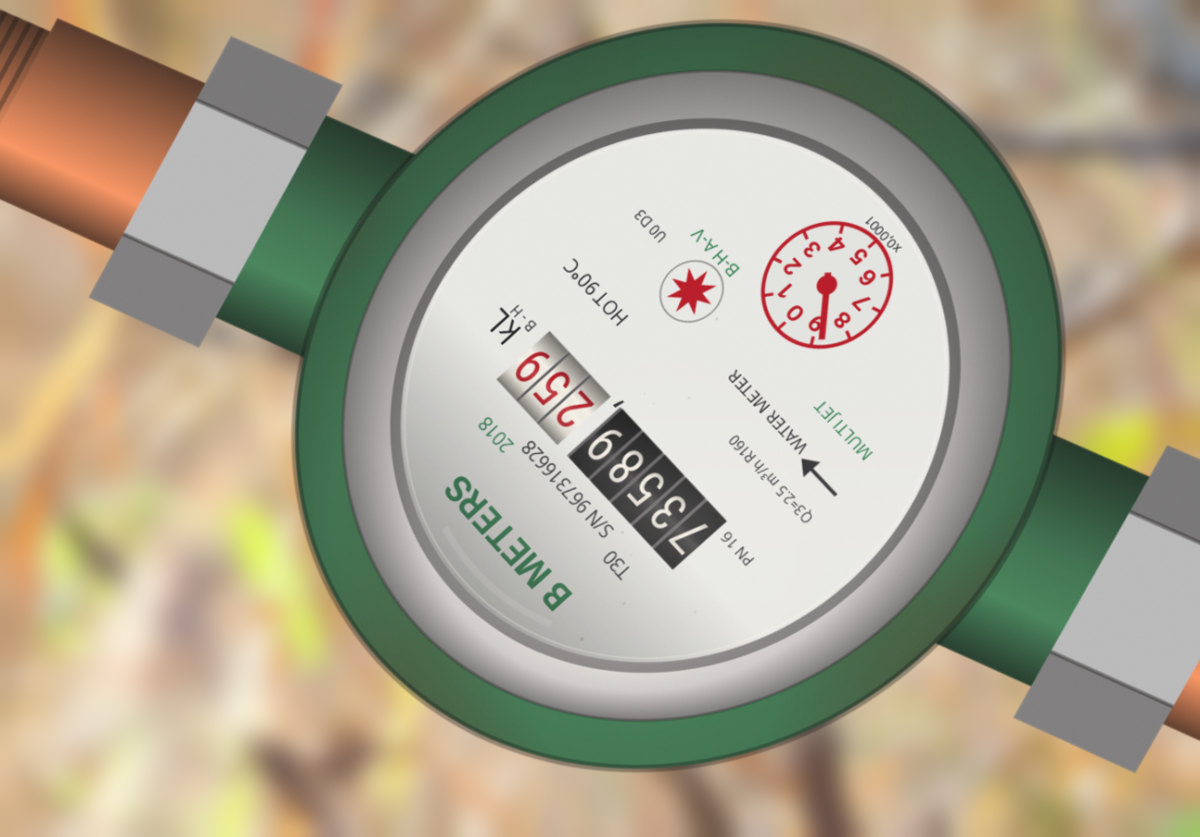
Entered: 73589.2598 kL
